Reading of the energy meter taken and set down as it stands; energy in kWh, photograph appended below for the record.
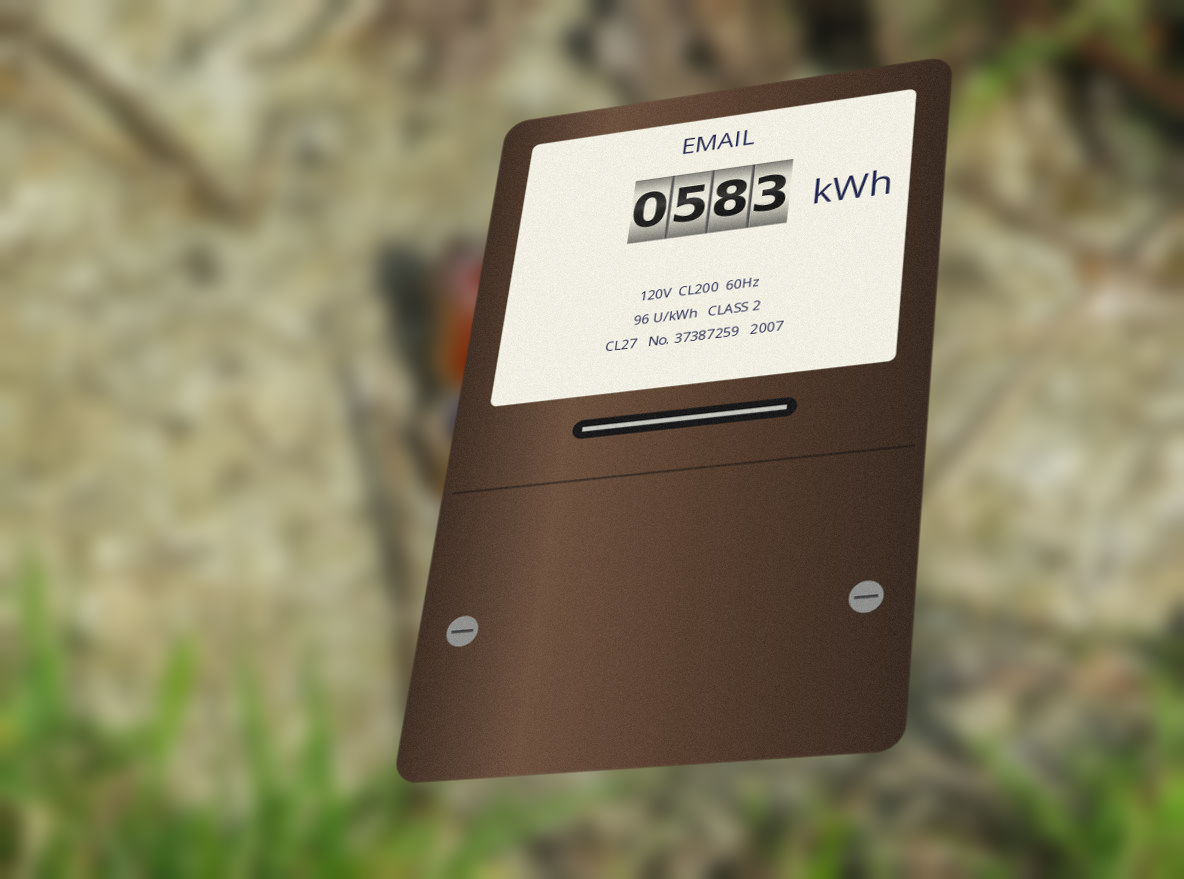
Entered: 583 kWh
